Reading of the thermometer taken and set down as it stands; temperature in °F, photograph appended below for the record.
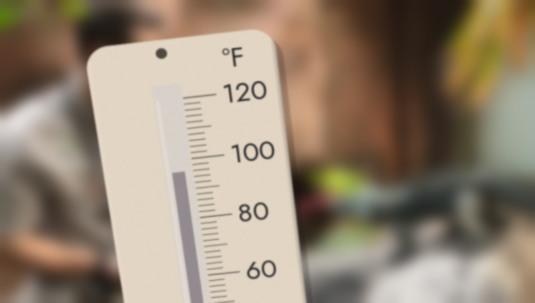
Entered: 96 °F
